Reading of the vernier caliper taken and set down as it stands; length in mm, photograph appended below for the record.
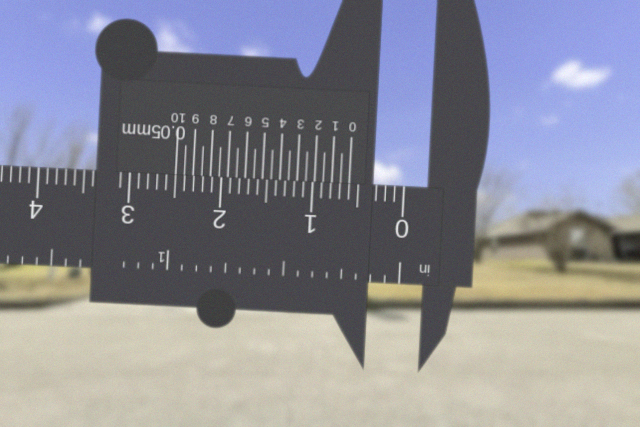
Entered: 6.0 mm
